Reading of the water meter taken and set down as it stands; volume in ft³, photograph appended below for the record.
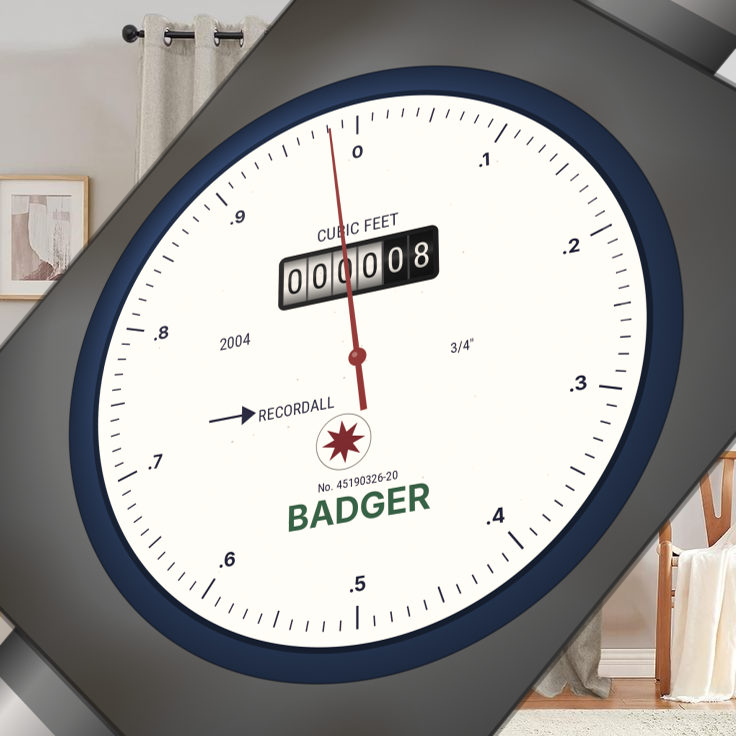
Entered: 7.98 ft³
